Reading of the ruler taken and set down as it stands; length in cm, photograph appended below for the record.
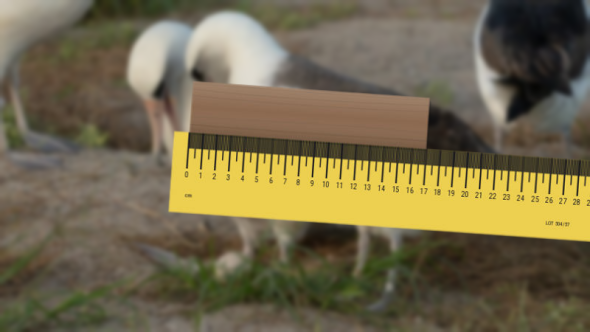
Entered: 17 cm
